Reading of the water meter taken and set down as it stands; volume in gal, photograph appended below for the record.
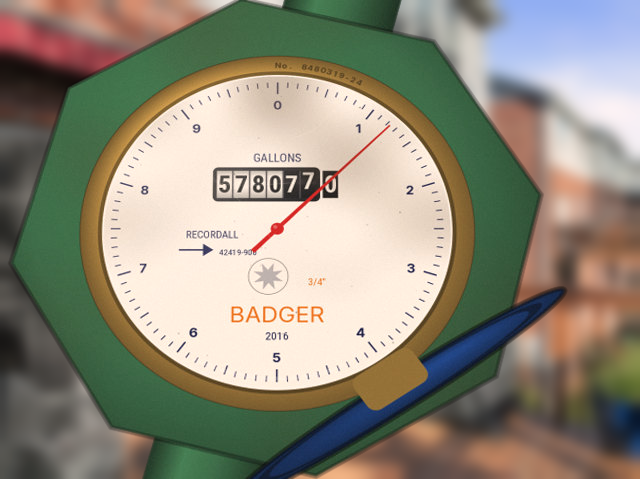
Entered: 5780771.2 gal
